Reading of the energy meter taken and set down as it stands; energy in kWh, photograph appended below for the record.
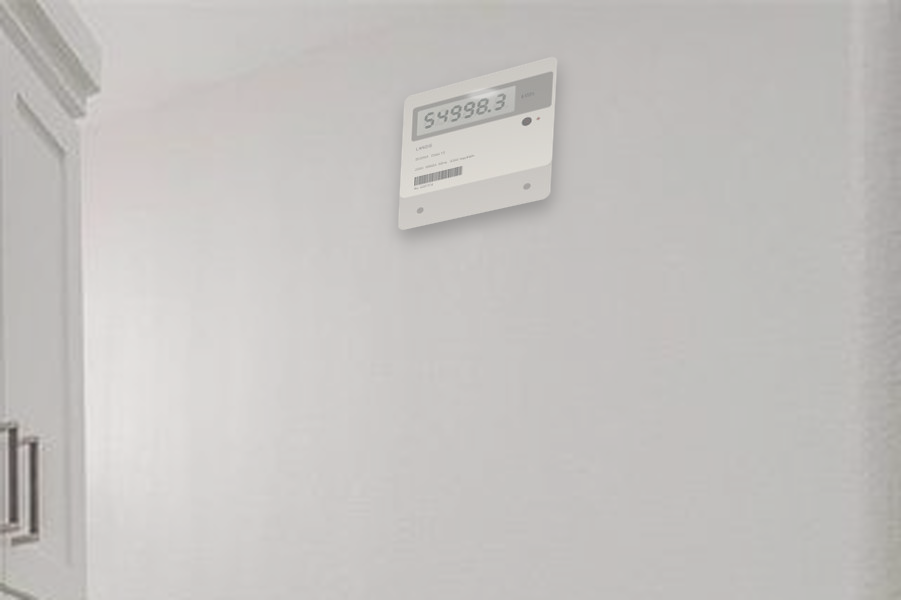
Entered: 54998.3 kWh
